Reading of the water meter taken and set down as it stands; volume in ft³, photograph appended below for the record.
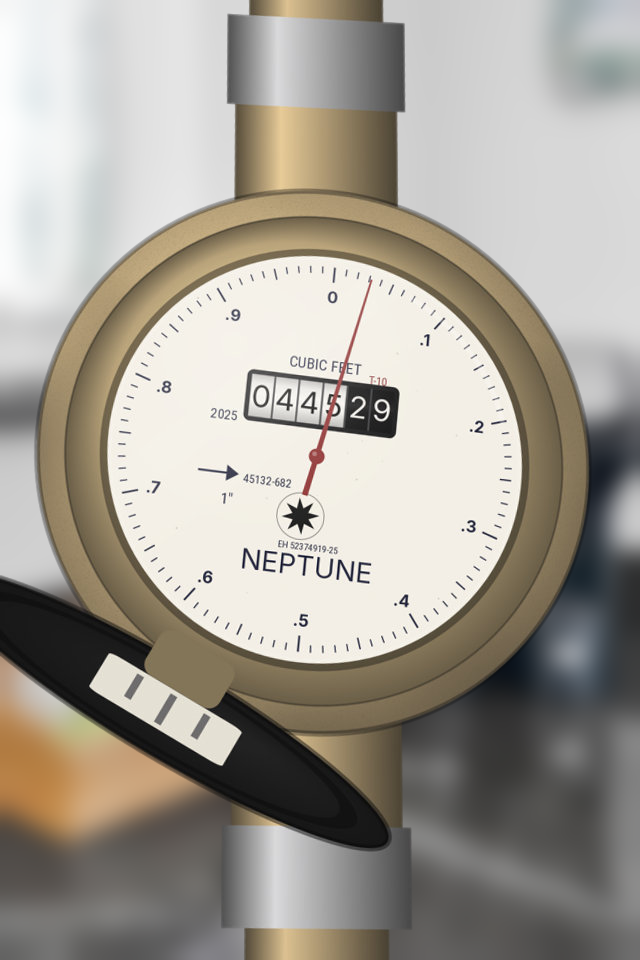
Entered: 44529.03 ft³
